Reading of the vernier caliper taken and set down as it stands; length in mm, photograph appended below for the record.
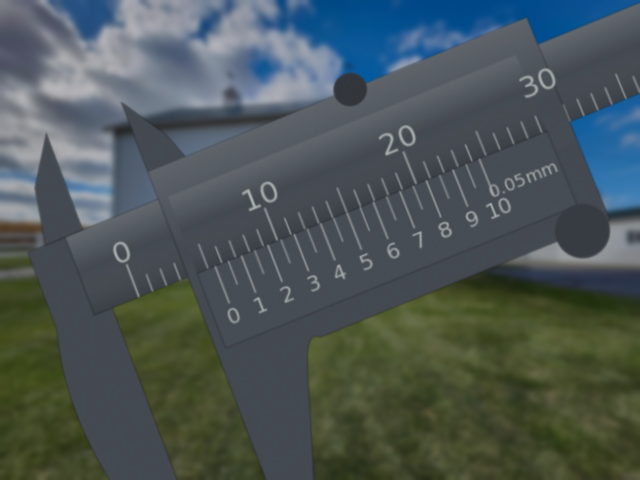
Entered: 5.5 mm
